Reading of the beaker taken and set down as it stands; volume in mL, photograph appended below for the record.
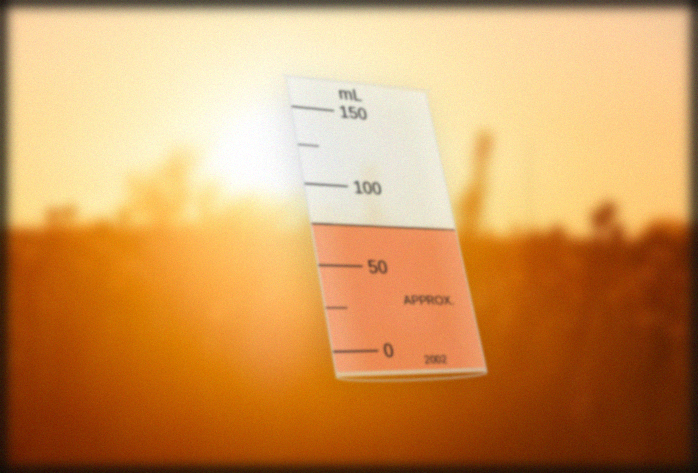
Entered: 75 mL
